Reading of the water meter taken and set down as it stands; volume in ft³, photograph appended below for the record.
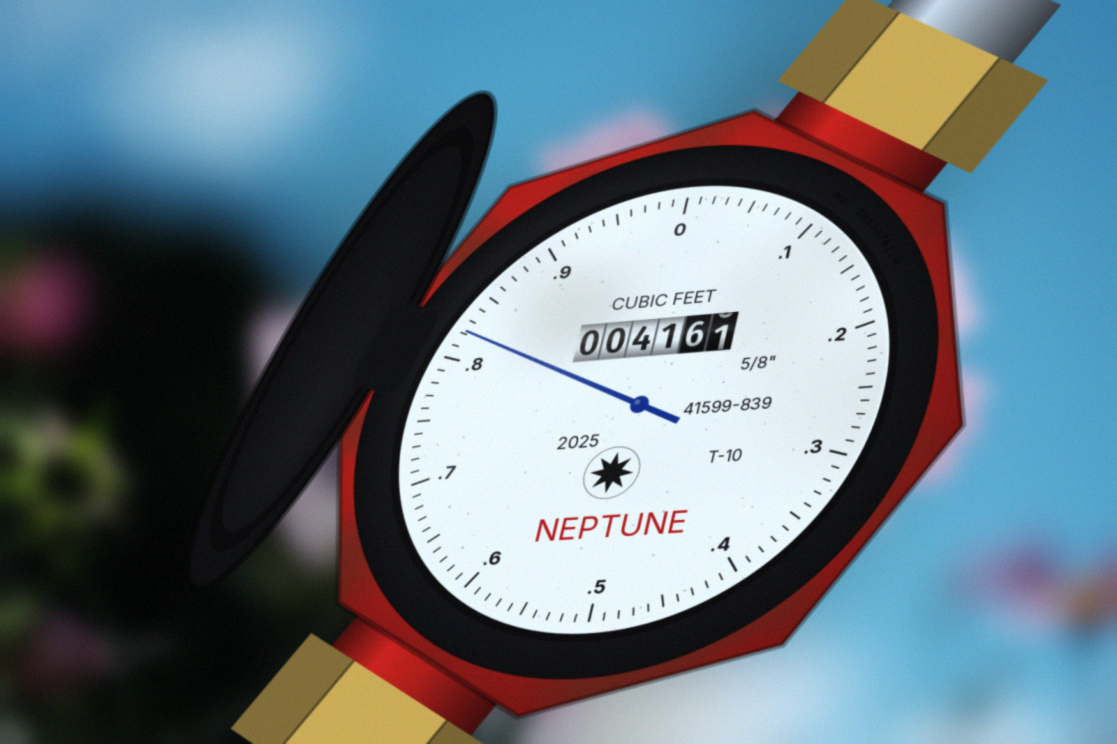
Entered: 4160.82 ft³
